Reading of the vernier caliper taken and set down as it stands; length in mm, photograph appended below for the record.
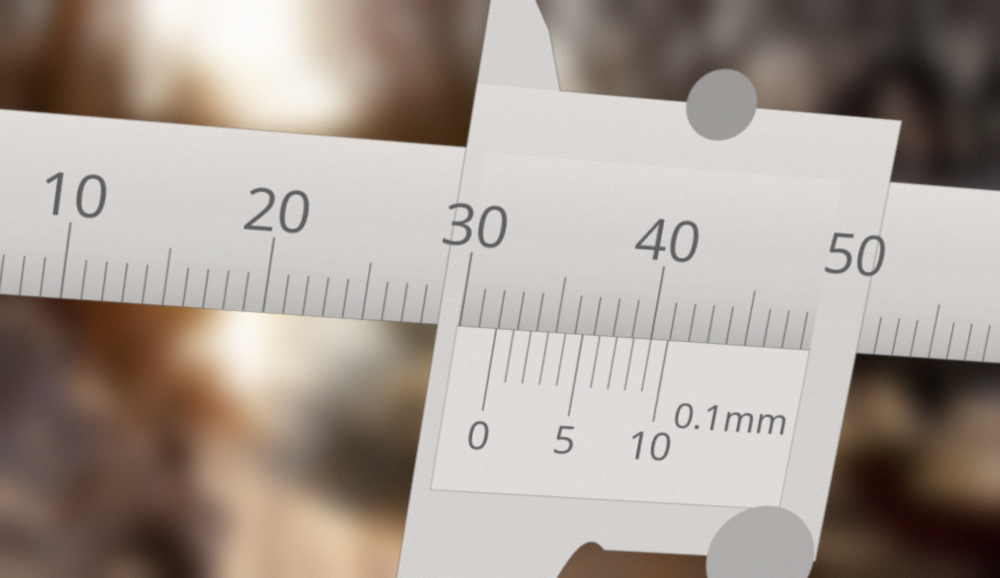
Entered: 31.9 mm
